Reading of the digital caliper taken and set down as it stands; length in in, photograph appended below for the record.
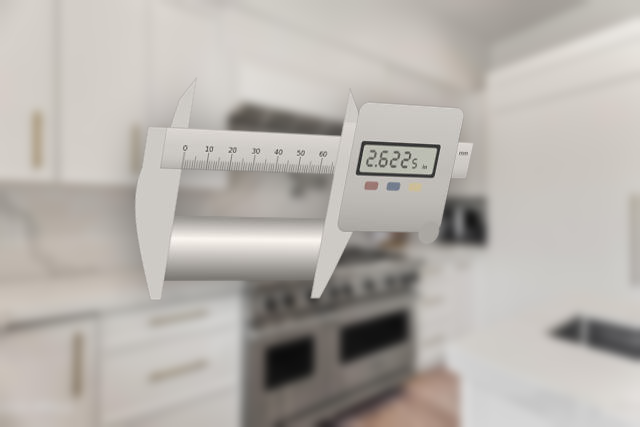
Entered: 2.6225 in
